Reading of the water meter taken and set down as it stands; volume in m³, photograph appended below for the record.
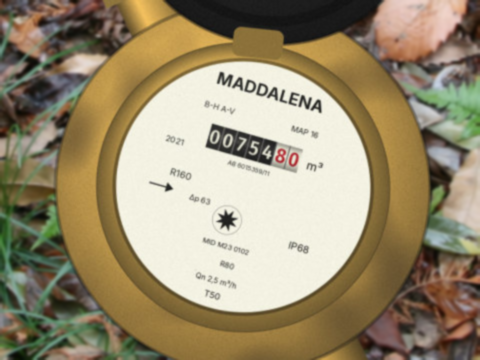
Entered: 754.80 m³
